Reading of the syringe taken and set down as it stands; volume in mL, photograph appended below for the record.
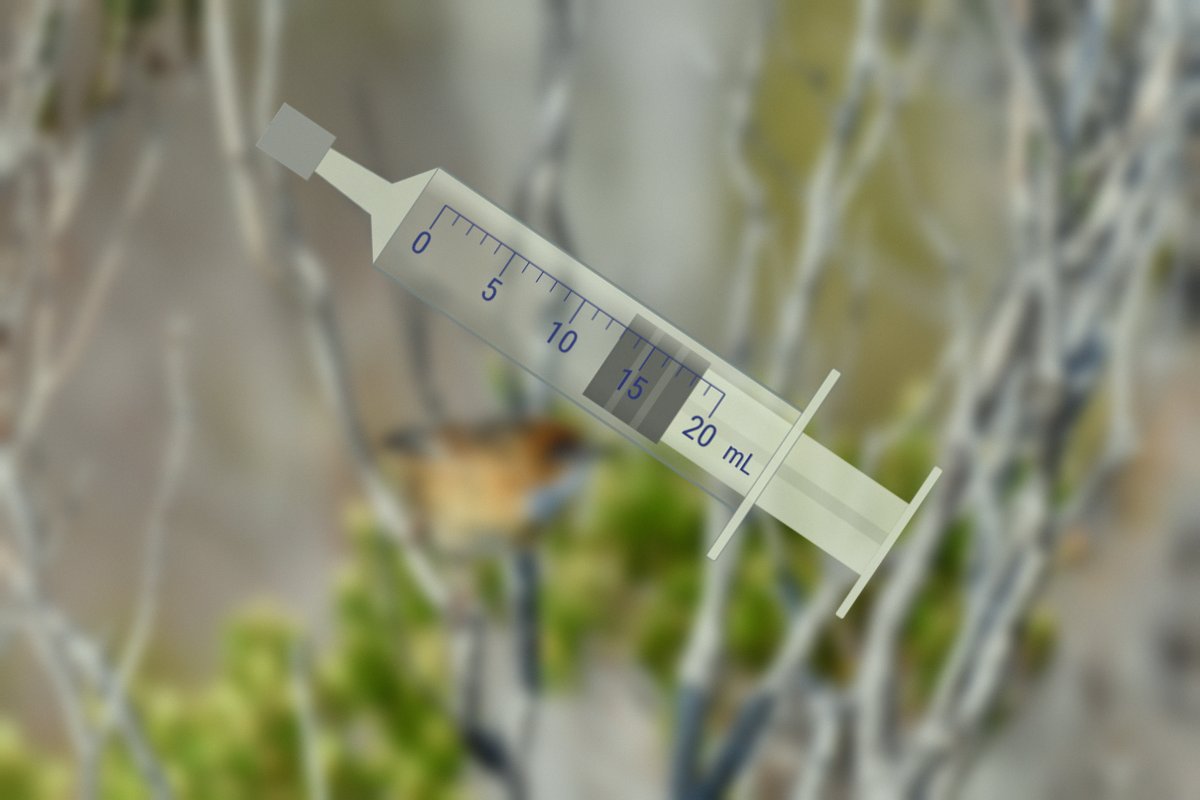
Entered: 13 mL
